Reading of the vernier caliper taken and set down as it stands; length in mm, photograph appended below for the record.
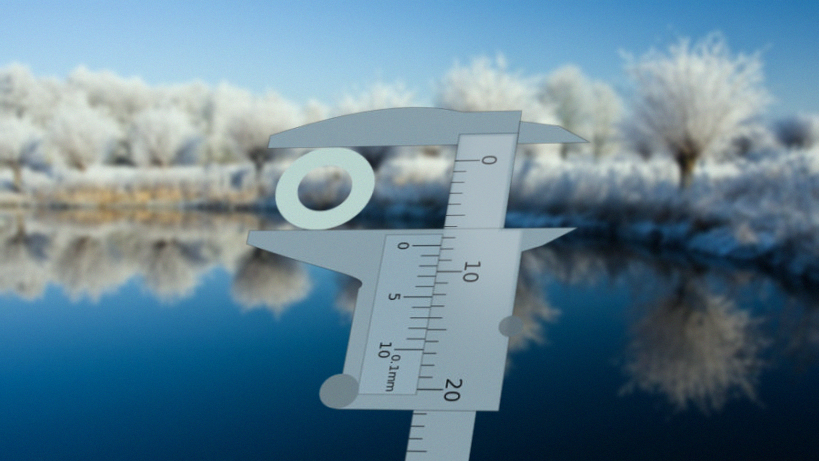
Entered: 7.7 mm
